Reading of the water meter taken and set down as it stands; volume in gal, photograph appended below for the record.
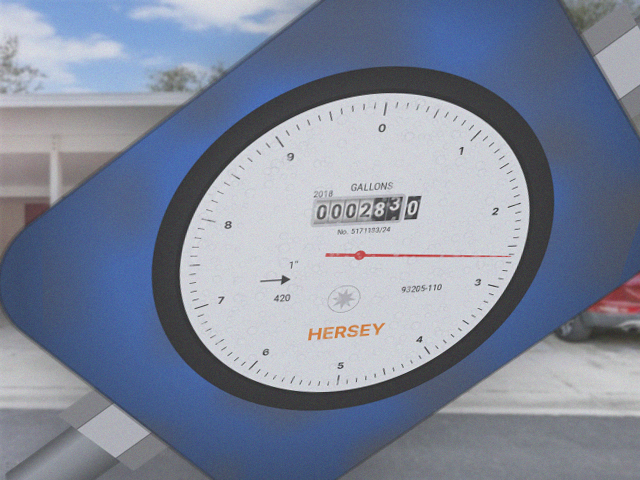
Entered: 2832.6 gal
